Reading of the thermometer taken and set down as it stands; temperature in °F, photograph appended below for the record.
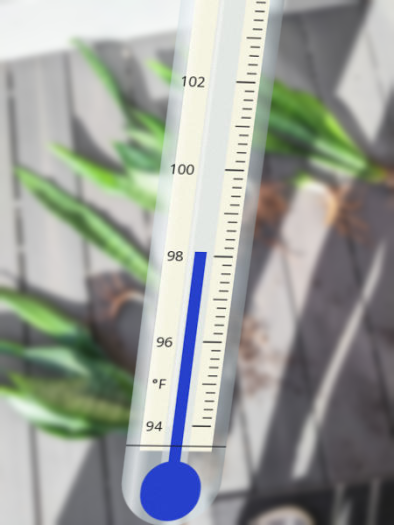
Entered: 98.1 °F
